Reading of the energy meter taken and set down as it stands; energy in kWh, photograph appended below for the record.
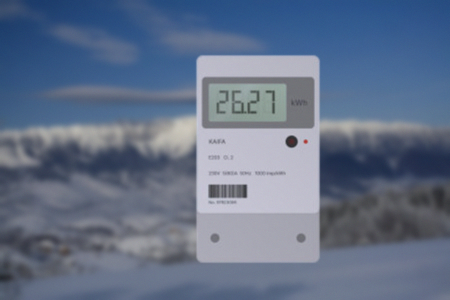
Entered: 26.27 kWh
